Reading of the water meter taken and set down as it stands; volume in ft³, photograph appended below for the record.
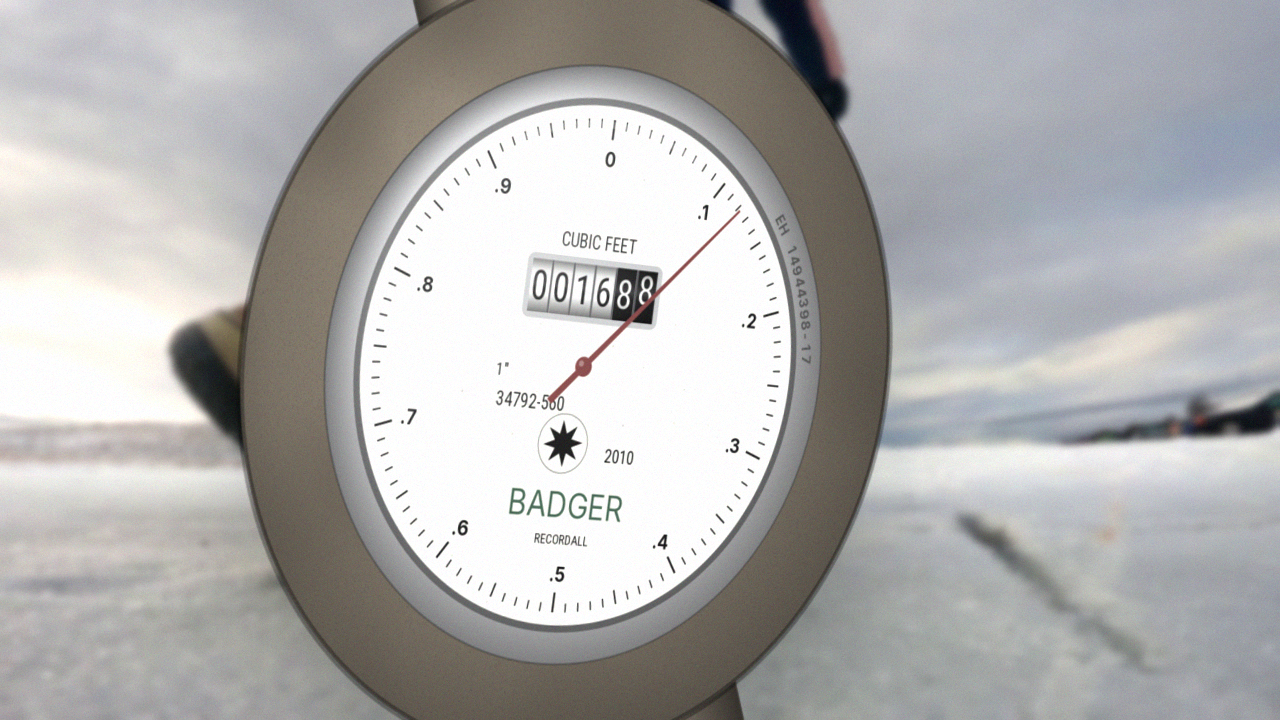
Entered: 1688.12 ft³
